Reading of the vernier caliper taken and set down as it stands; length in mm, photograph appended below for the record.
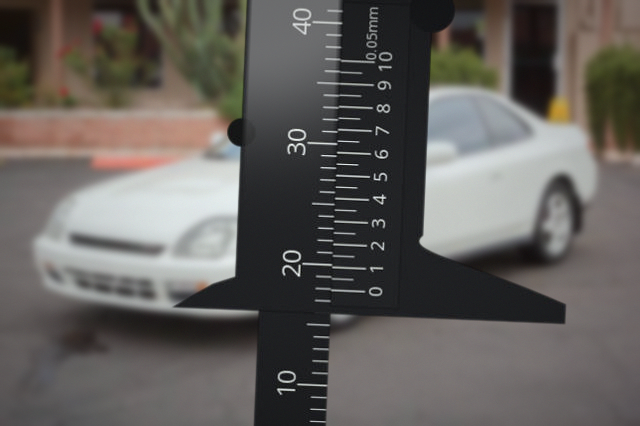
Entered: 17.9 mm
